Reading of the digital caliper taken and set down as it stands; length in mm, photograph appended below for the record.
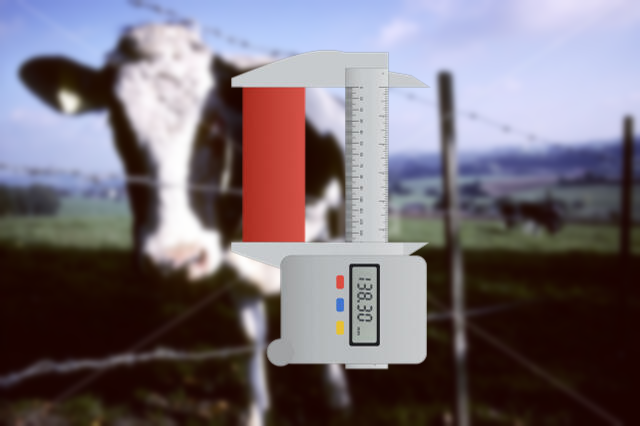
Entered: 138.30 mm
